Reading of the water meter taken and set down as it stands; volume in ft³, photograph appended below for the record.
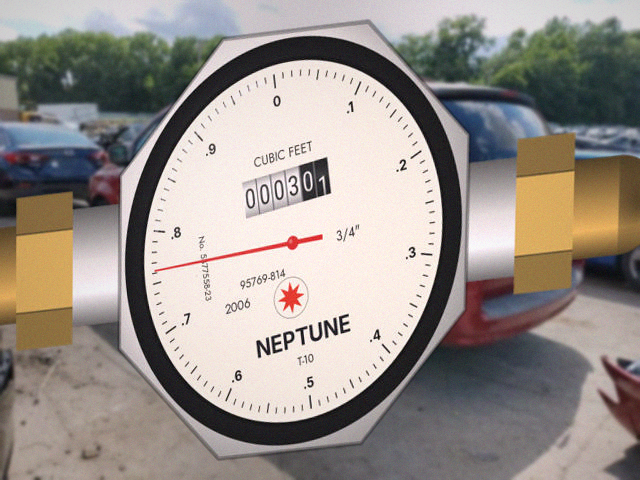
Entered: 300.76 ft³
